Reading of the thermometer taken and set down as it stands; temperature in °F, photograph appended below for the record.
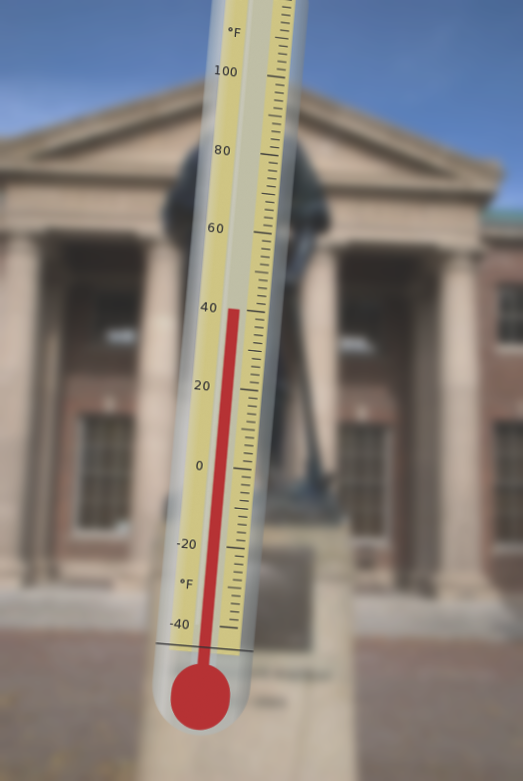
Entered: 40 °F
